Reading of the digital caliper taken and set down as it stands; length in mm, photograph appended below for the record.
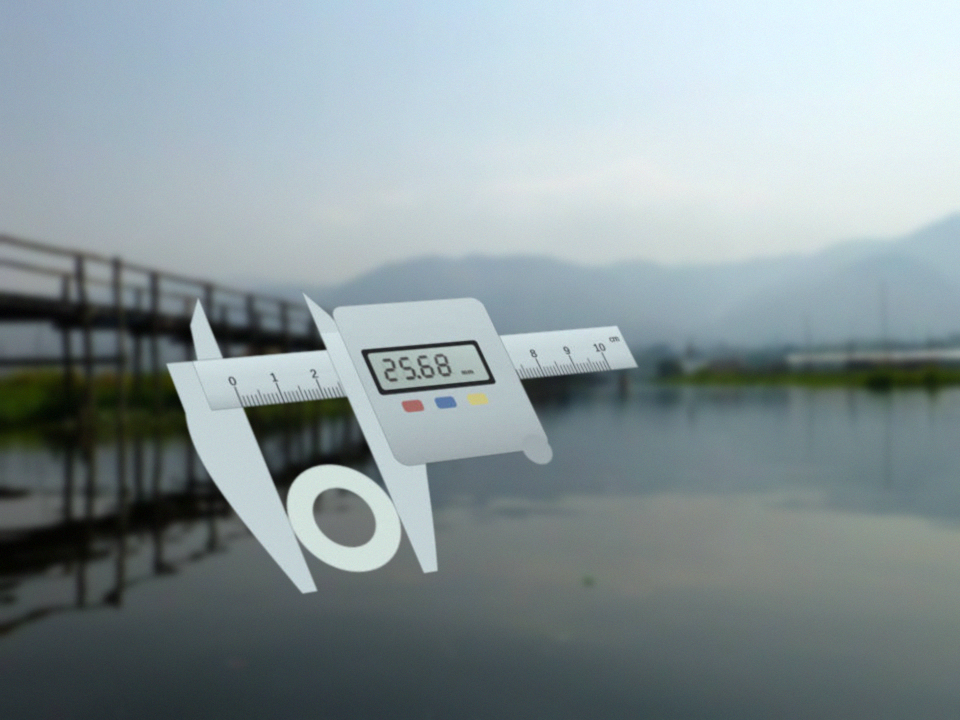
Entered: 25.68 mm
